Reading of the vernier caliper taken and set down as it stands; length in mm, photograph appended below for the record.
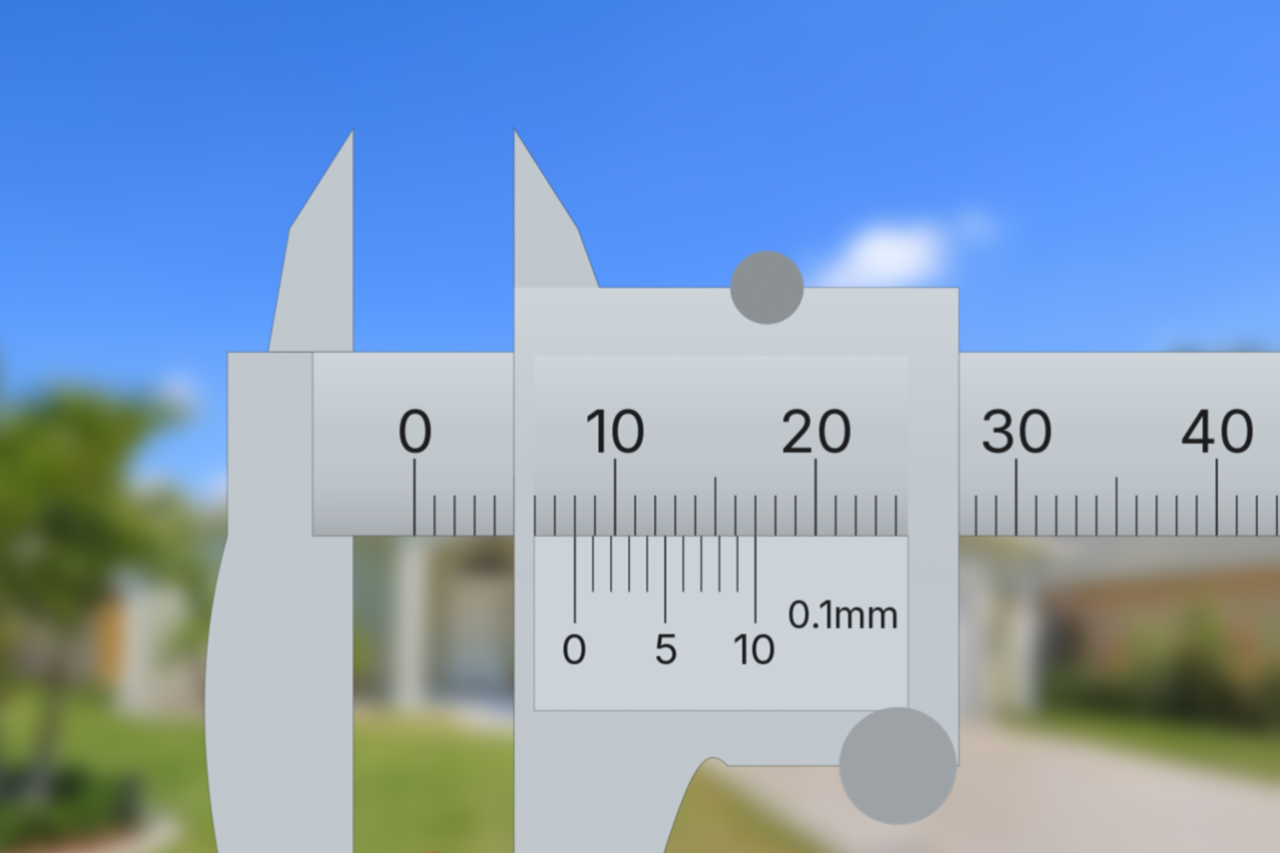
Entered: 8.0 mm
